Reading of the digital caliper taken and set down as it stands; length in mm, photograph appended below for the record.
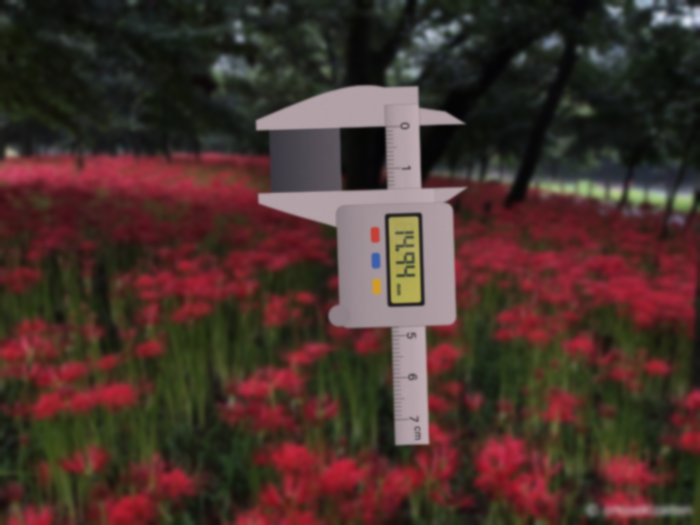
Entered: 14.94 mm
